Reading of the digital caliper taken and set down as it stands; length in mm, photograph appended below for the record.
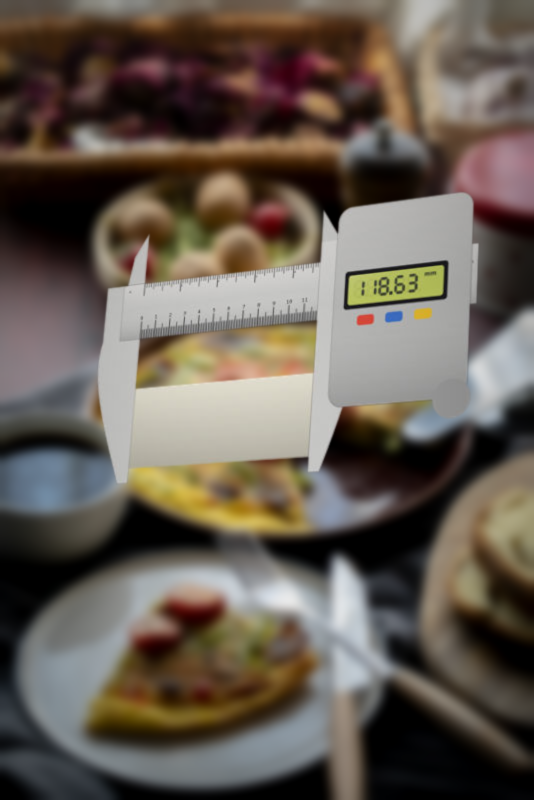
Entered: 118.63 mm
